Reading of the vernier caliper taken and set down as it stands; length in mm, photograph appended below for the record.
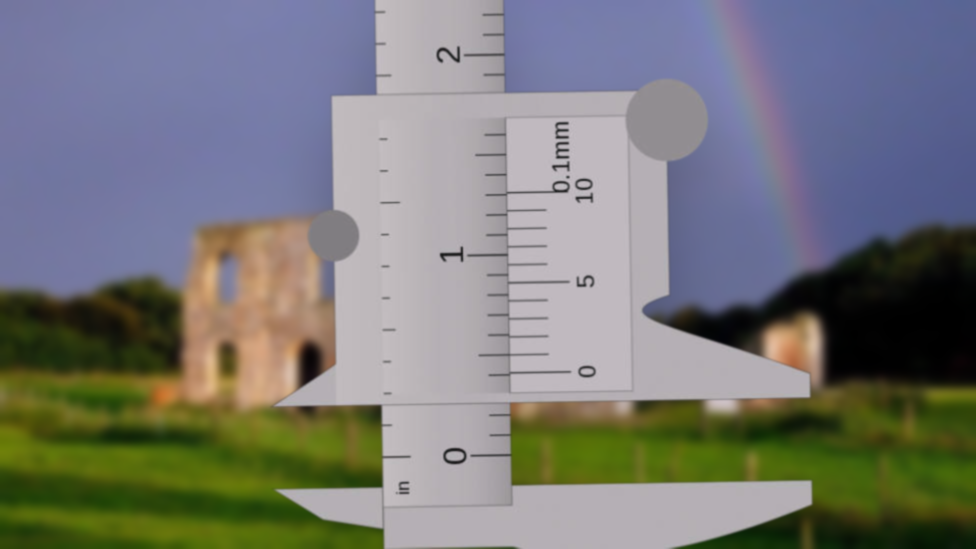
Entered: 4.1 mm
